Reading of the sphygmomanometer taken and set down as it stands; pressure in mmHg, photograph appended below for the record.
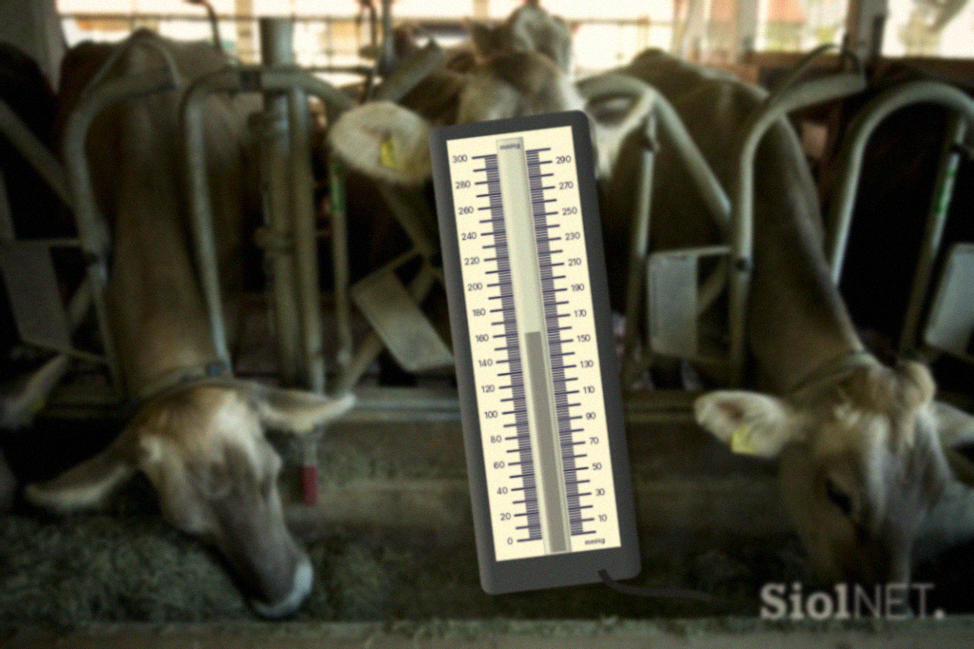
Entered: 160 mmHg
